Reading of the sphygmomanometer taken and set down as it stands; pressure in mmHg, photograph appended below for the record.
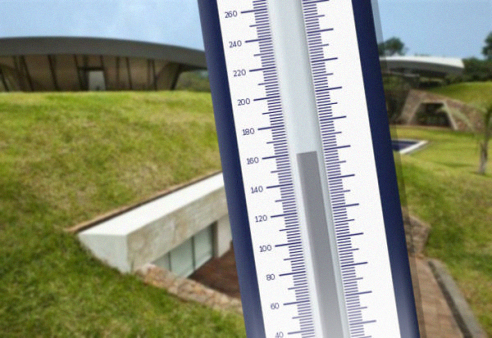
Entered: 160 mmHg
